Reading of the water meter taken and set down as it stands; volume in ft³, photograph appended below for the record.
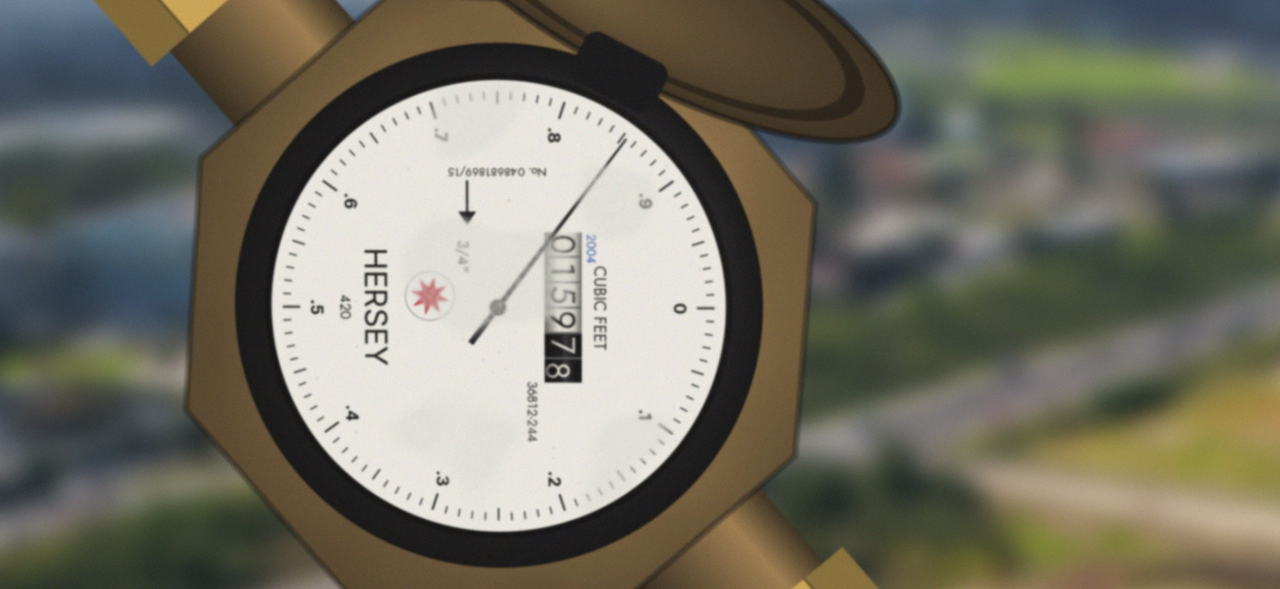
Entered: 15977.85 ft³
